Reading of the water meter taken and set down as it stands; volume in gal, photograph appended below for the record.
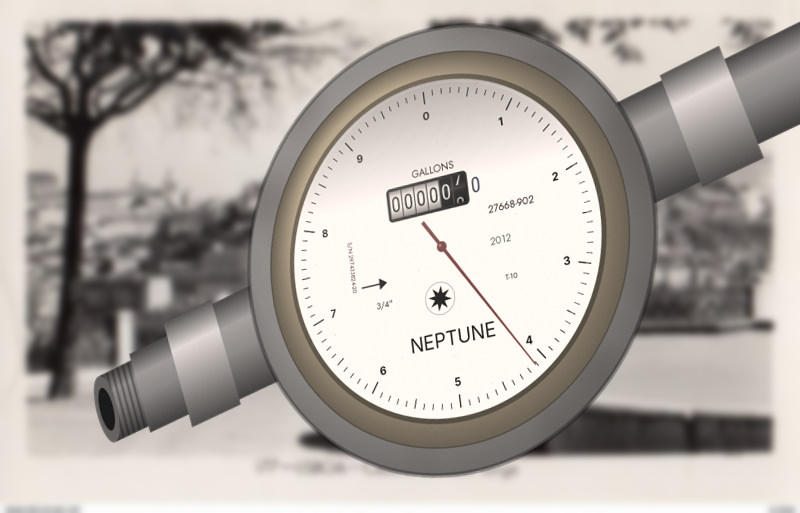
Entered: 74.1 gal
